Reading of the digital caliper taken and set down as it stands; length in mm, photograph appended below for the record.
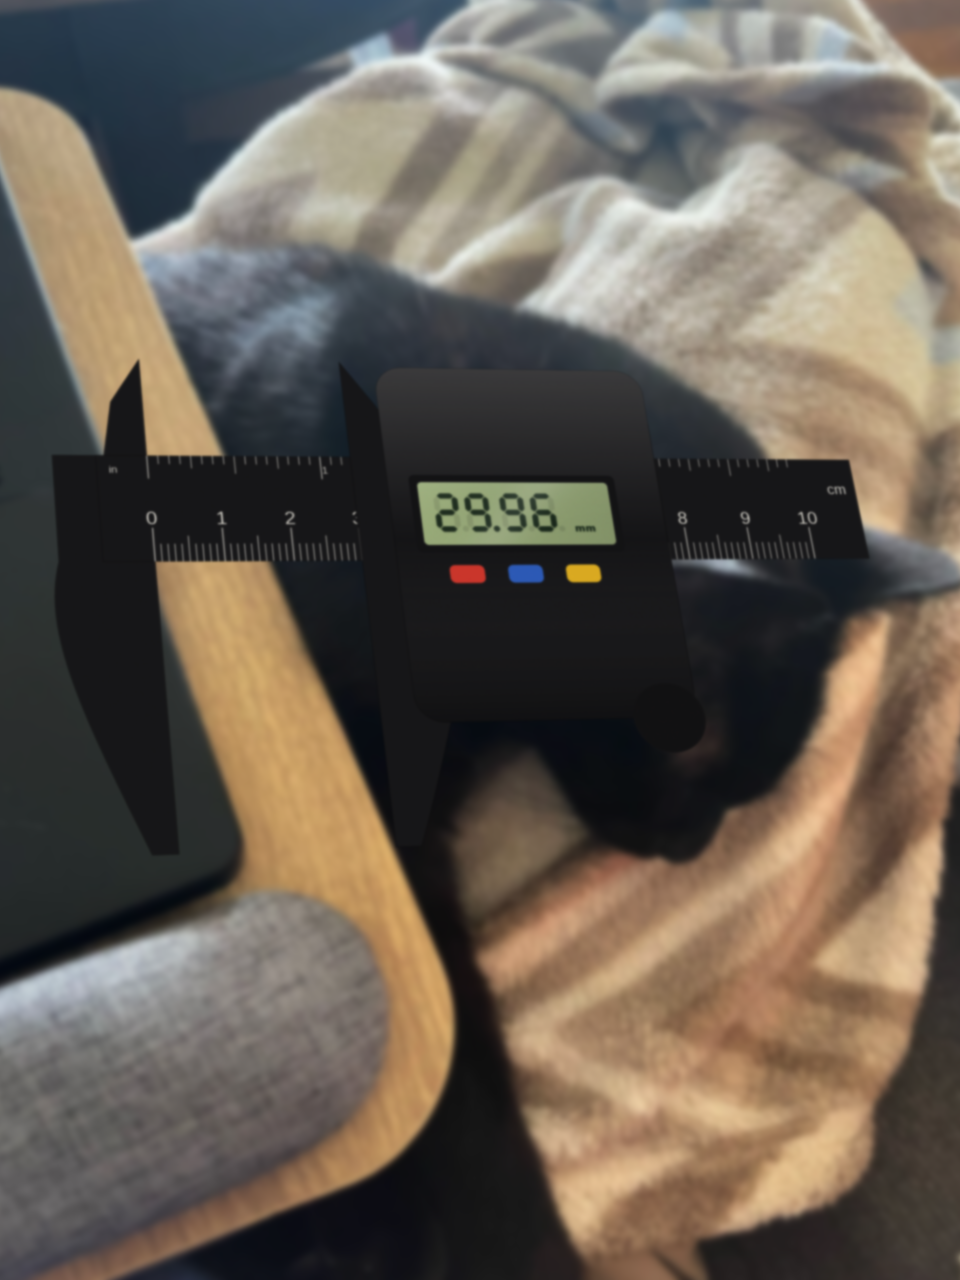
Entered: 29.96 mm
